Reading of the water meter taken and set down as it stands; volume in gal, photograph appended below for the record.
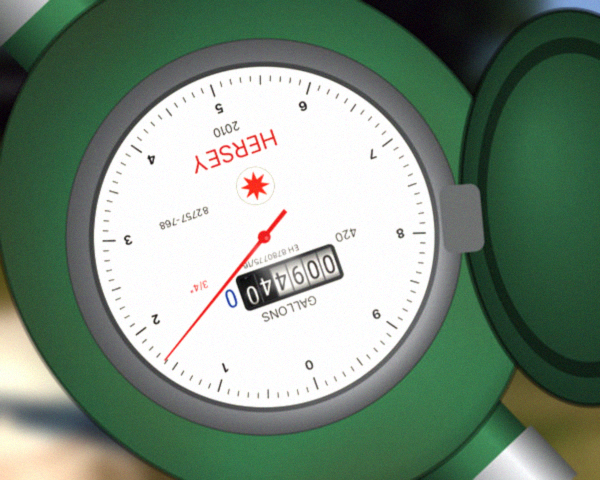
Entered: 94401.6 gal
